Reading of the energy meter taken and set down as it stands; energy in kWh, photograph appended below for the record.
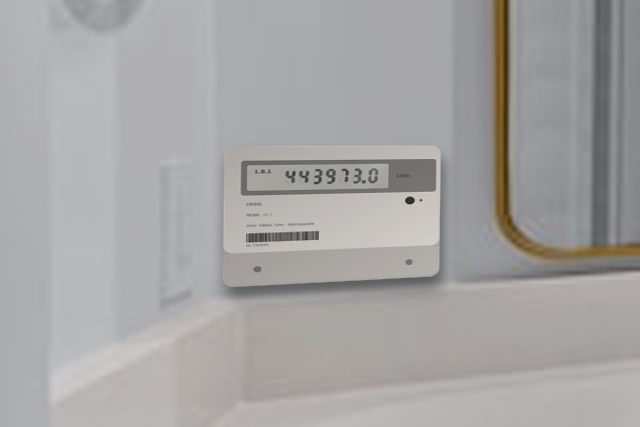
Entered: 443973.0 kWh
